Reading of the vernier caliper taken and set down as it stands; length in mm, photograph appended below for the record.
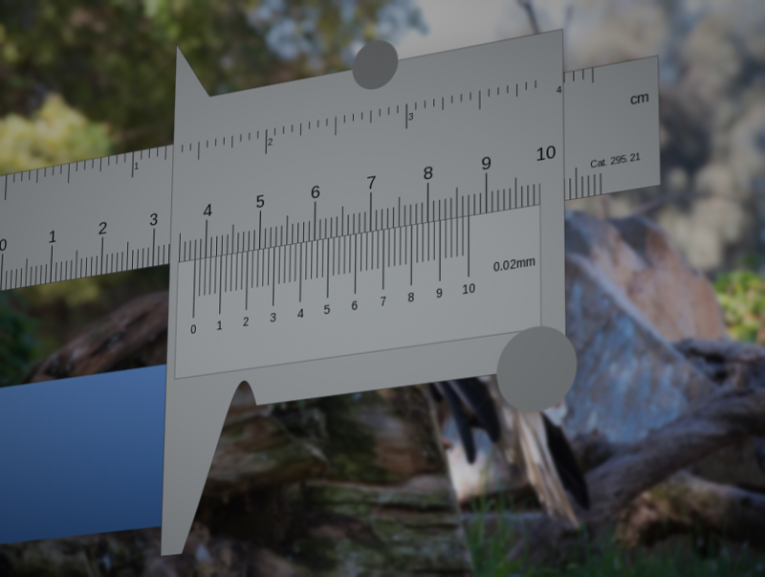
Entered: 38.0 mm
